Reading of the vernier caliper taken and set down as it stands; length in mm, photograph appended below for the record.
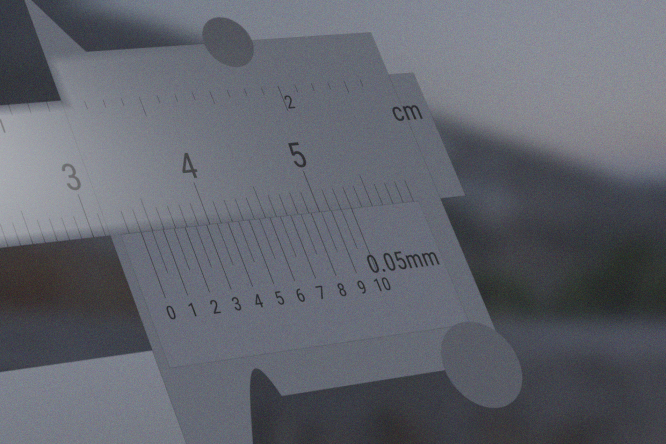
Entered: 34.0 mm
